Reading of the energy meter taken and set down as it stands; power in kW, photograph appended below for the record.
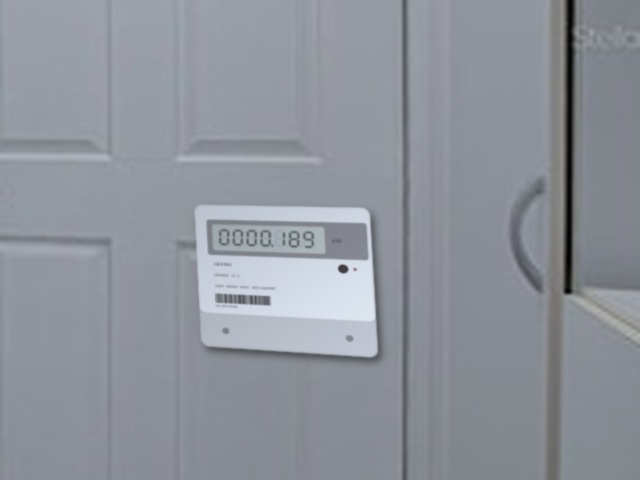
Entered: 0.189 kW
